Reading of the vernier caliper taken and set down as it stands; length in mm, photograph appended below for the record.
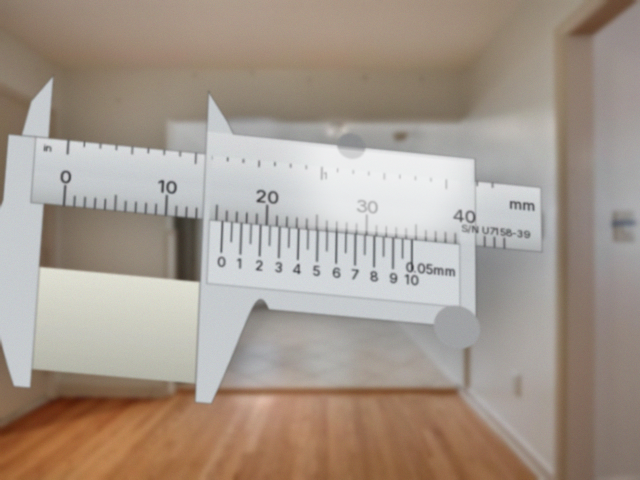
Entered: 15.6 mm
